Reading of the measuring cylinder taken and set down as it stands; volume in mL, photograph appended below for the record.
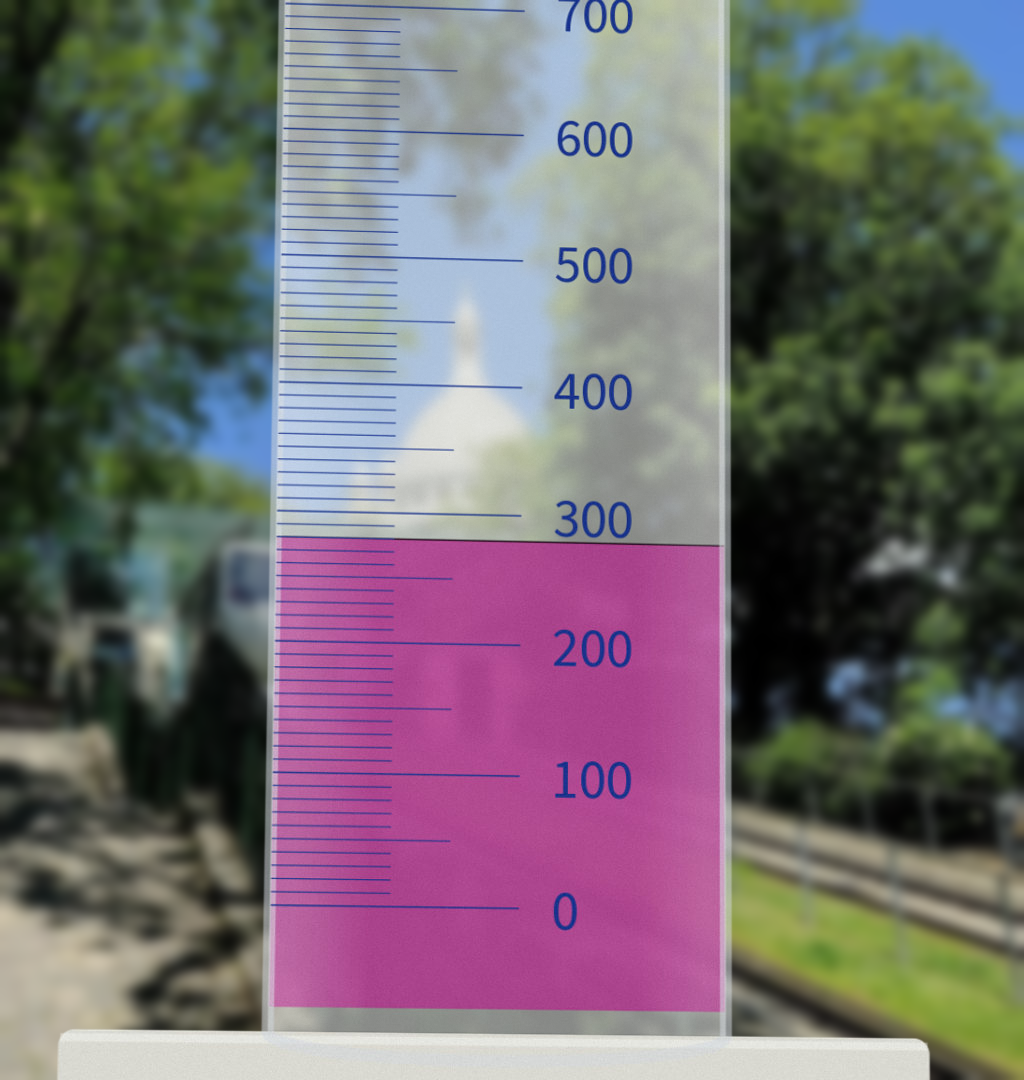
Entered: 280 mL
